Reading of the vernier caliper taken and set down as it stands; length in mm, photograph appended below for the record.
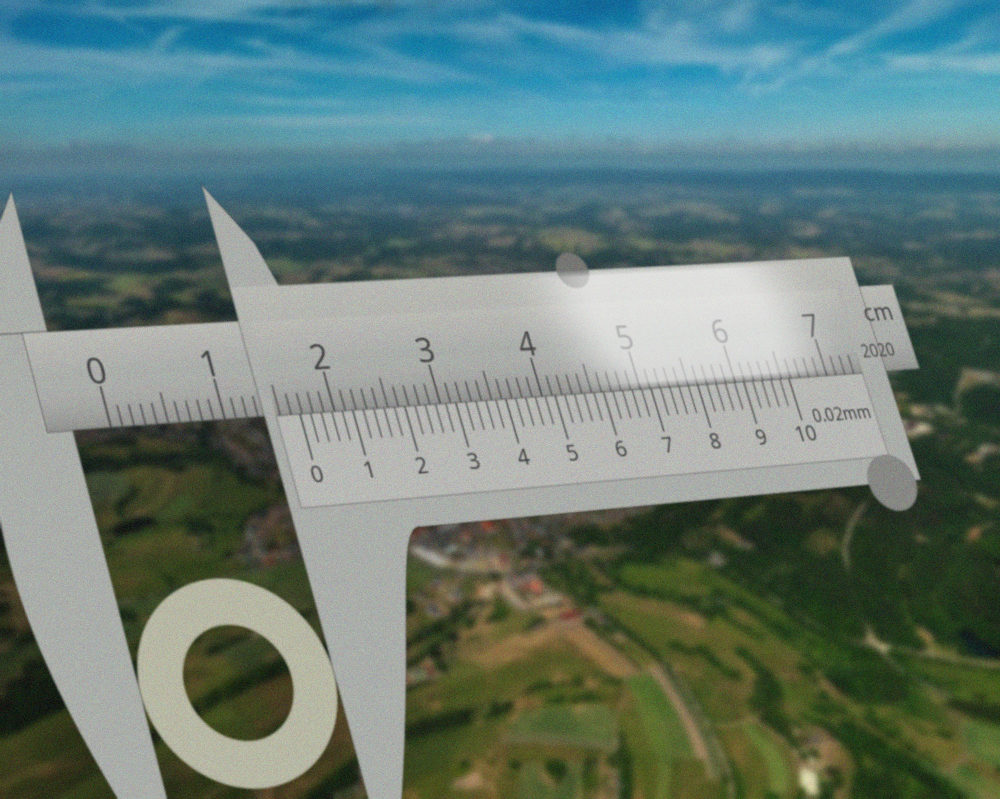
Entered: 16.8 mm
